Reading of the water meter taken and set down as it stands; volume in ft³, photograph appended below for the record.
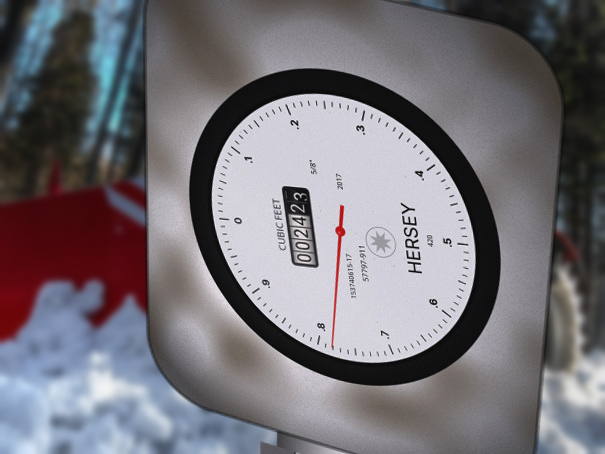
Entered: 2422.78 ft³
